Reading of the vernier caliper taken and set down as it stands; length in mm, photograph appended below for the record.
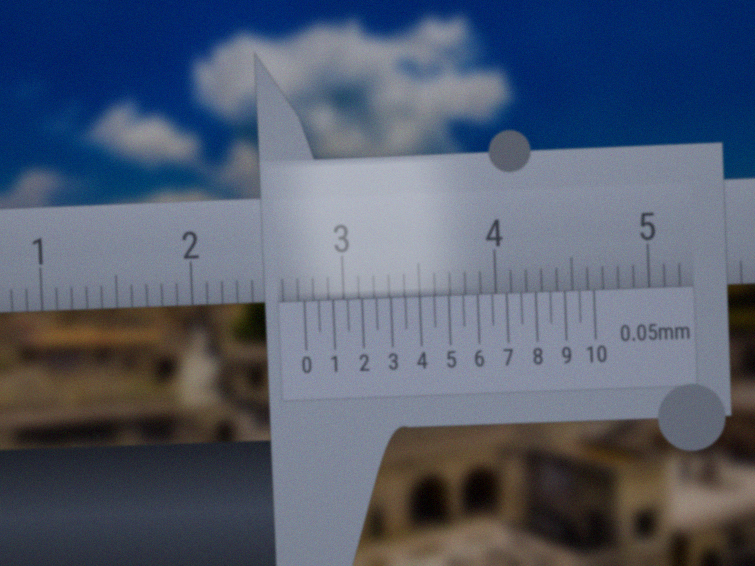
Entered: 27.4 mm
